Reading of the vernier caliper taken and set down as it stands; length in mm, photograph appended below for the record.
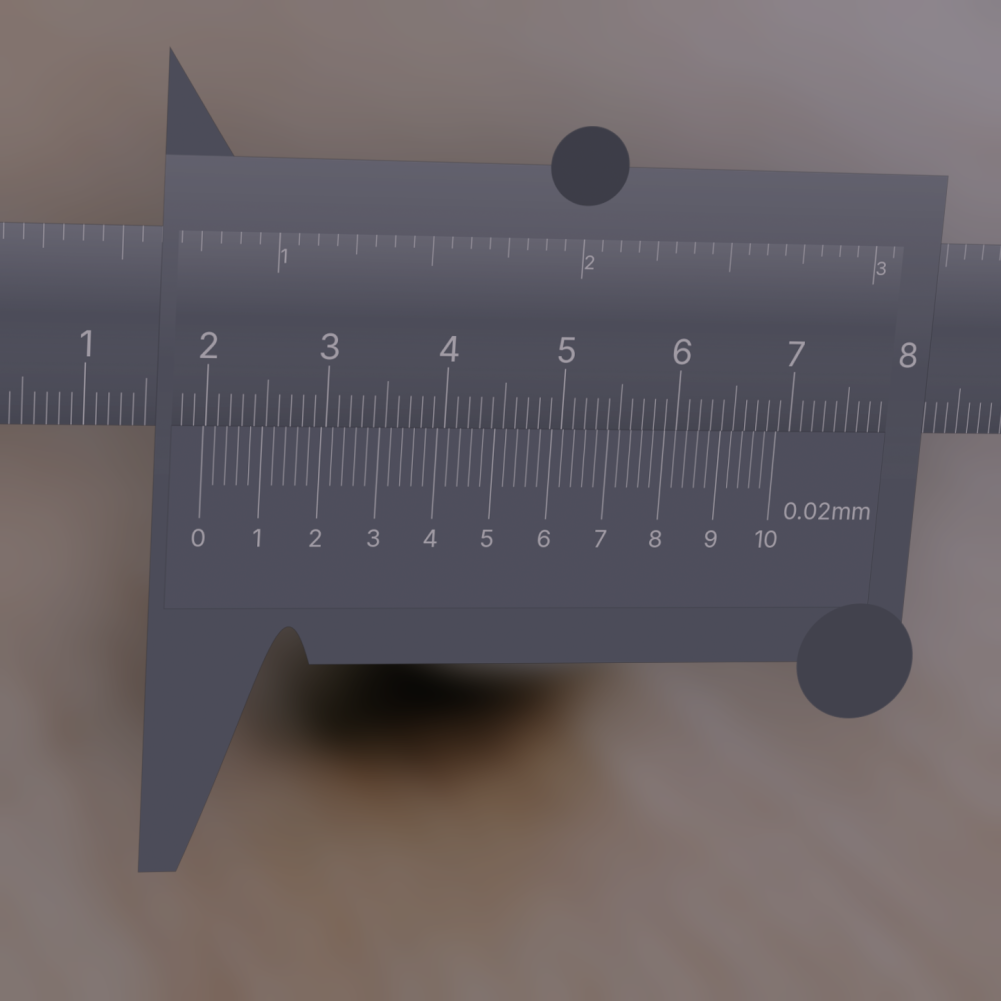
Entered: 19.8 mm
